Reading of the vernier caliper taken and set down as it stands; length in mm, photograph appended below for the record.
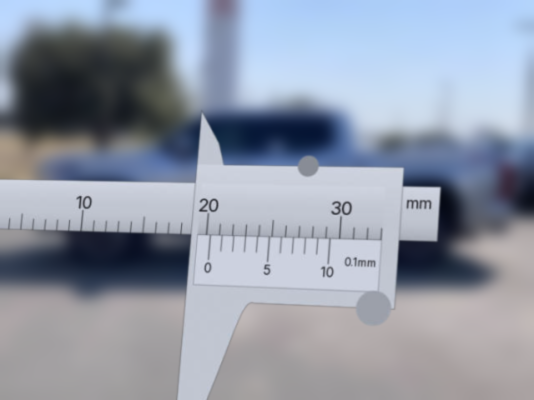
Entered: 20.3 mm
